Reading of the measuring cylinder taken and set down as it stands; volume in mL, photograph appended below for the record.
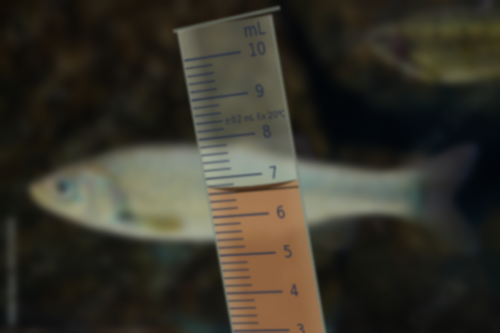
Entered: 6.6 mL
